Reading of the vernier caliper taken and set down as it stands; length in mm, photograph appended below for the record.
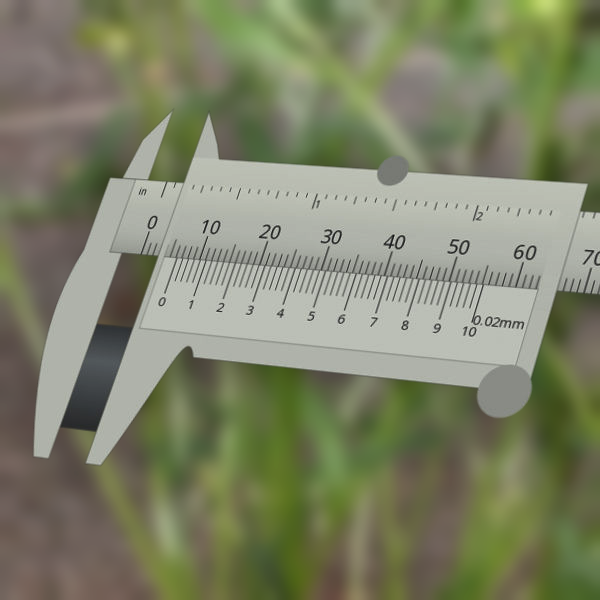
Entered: 6.2 mm
